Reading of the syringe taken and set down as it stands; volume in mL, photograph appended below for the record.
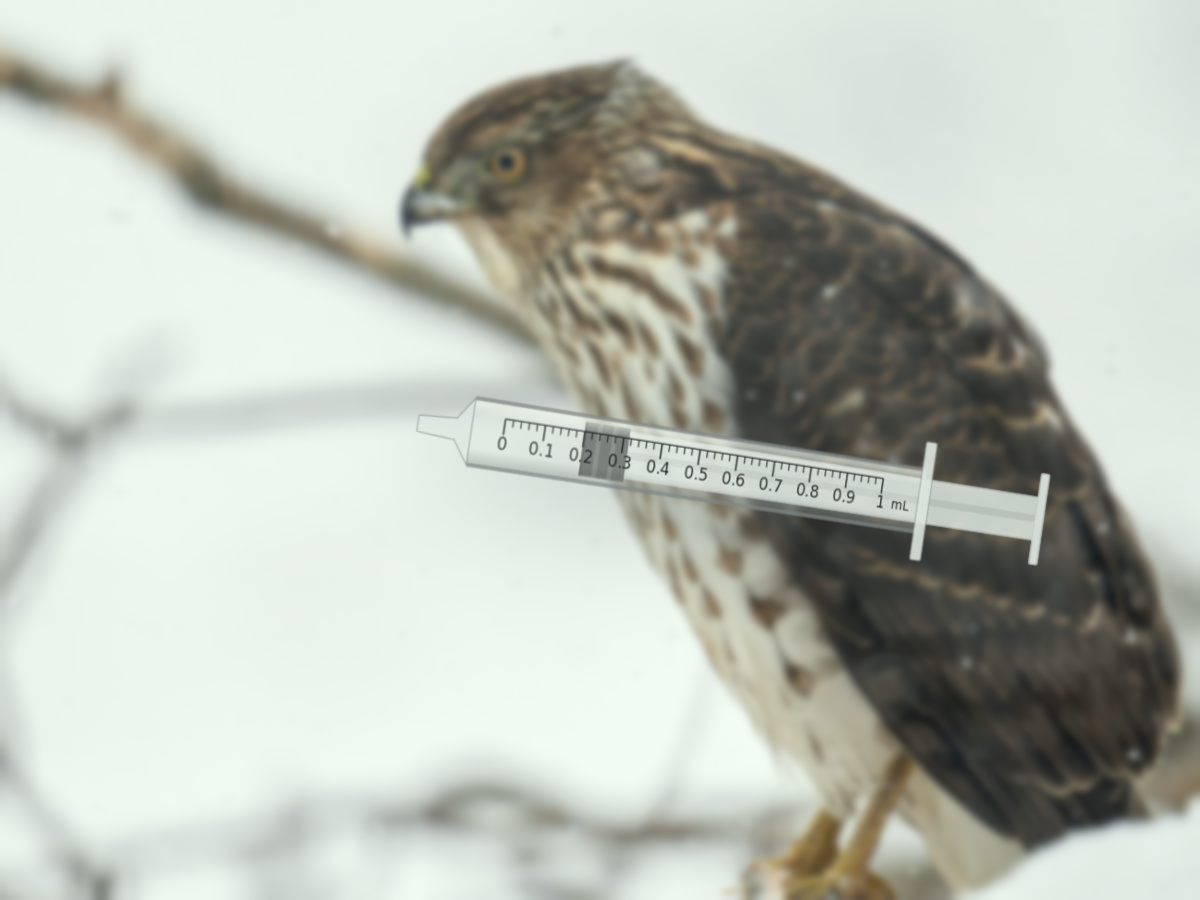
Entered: 0.2 mL
